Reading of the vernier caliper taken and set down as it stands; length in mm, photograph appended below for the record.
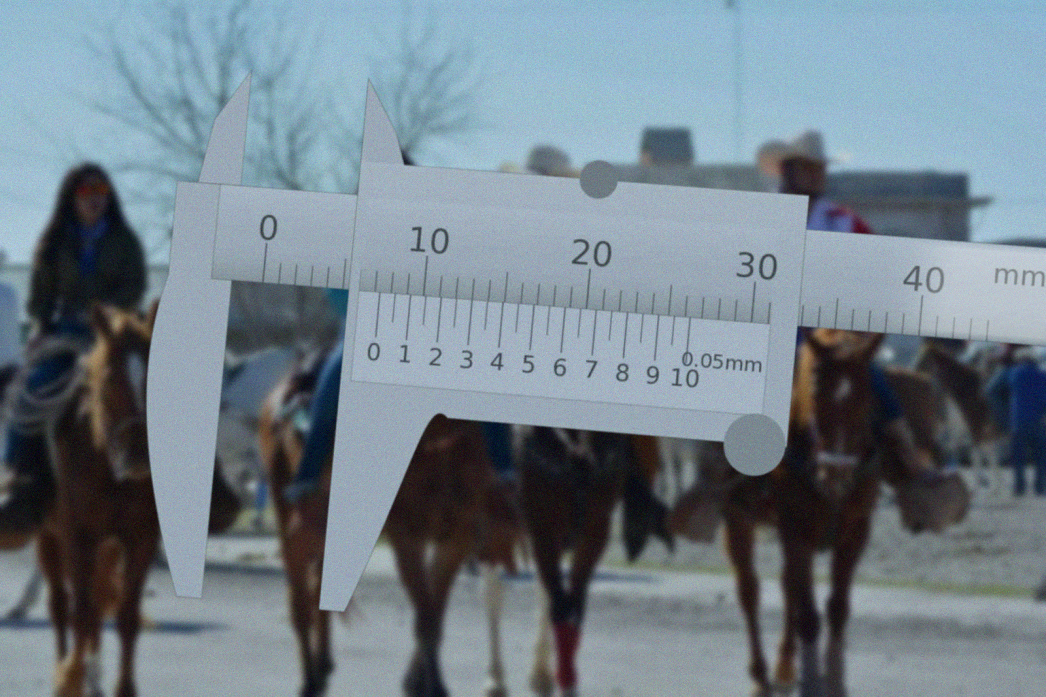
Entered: 7.3 mm
